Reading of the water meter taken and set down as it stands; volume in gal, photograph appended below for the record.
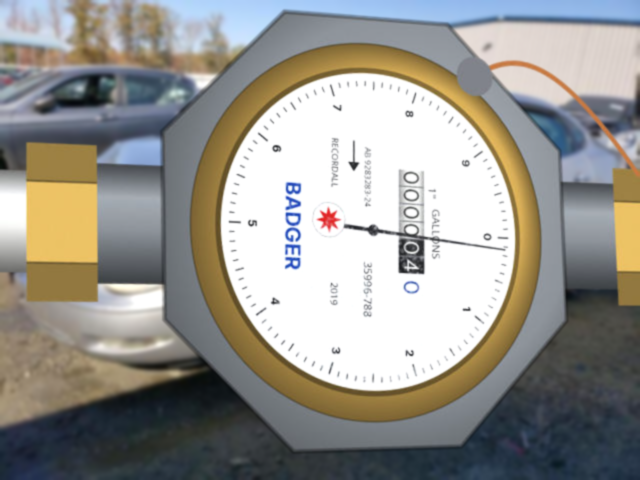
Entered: 40.1 gal
